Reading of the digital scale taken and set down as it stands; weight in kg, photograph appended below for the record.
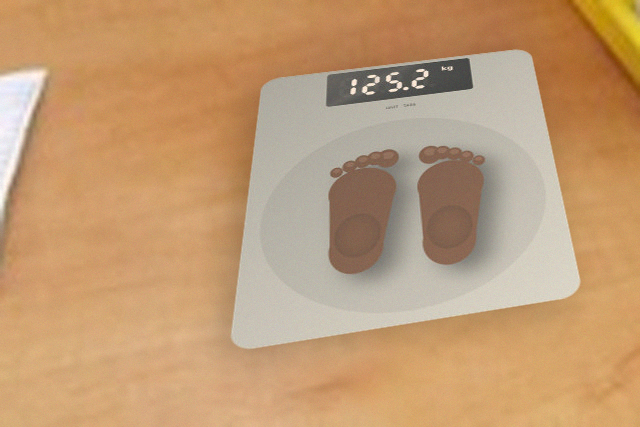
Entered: 125.2 kg
